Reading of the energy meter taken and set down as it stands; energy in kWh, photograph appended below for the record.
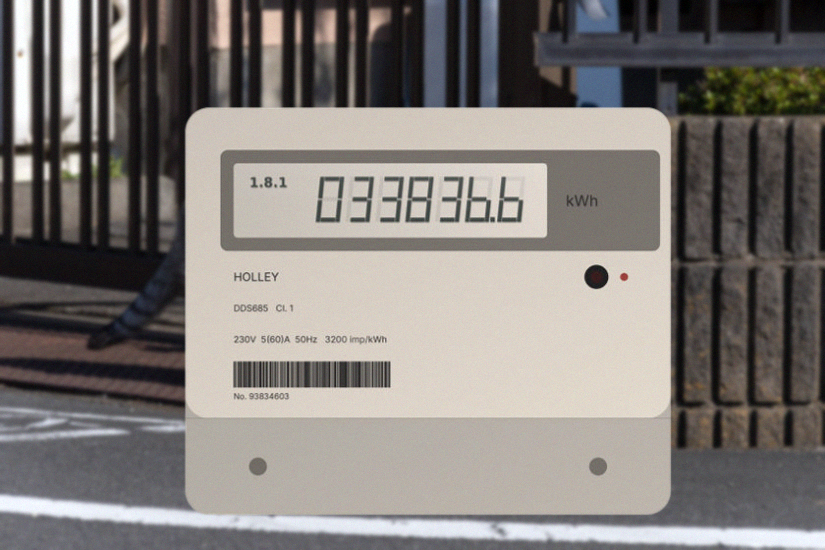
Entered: 33836.6 kWh
